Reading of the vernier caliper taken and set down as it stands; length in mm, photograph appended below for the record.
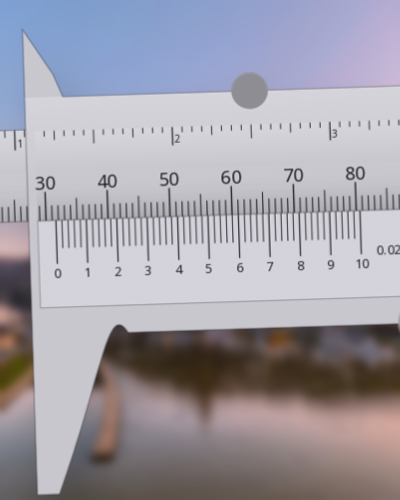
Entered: 31.6 mm
